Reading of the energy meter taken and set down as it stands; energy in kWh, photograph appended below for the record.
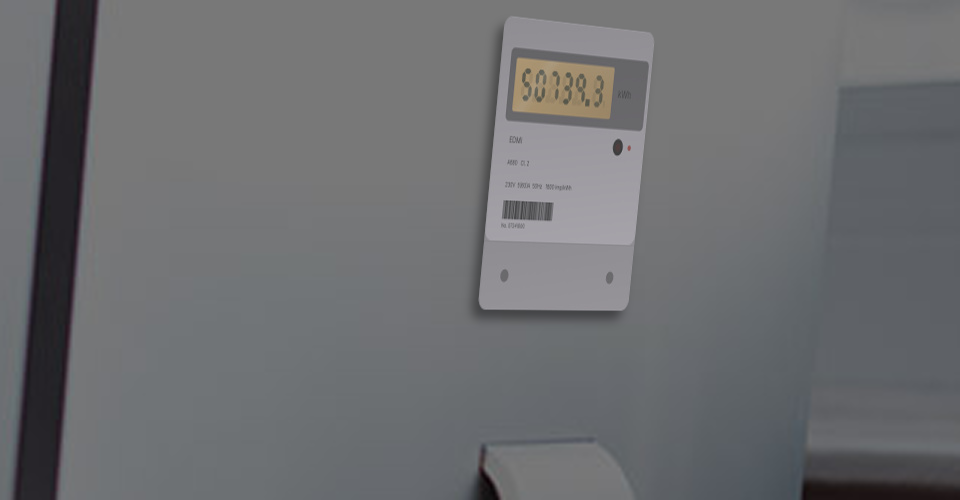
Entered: 50739.3 kWh
